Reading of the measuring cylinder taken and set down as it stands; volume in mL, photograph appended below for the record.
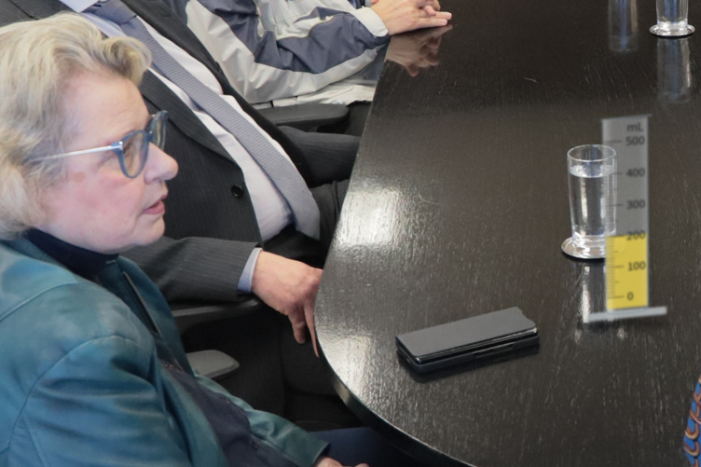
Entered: 200 mL
